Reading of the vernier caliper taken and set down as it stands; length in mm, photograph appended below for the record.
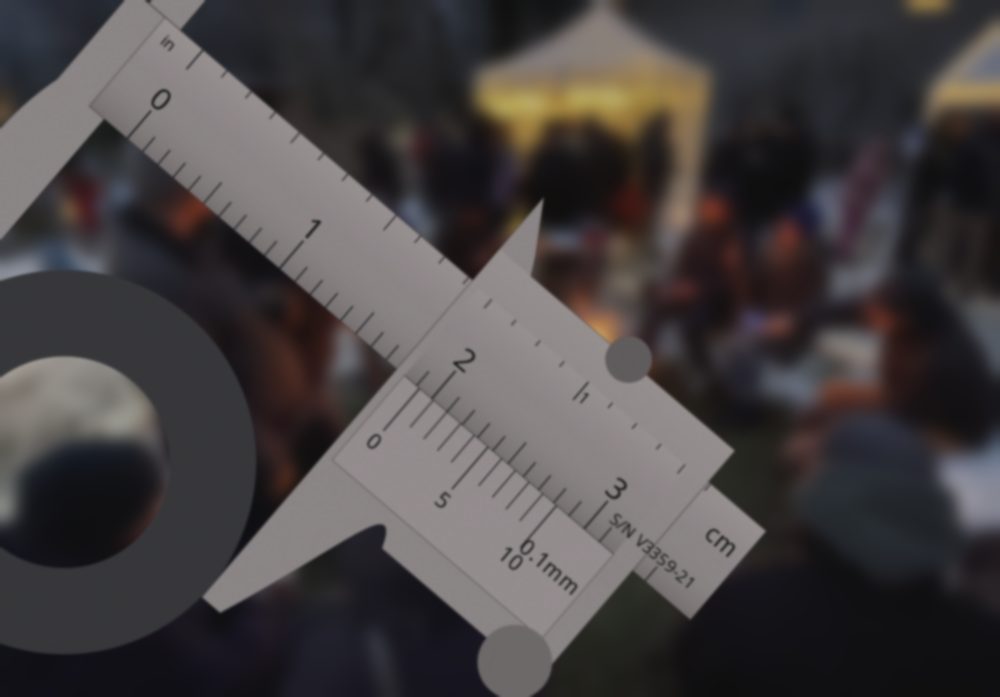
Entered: 19.2 mm
